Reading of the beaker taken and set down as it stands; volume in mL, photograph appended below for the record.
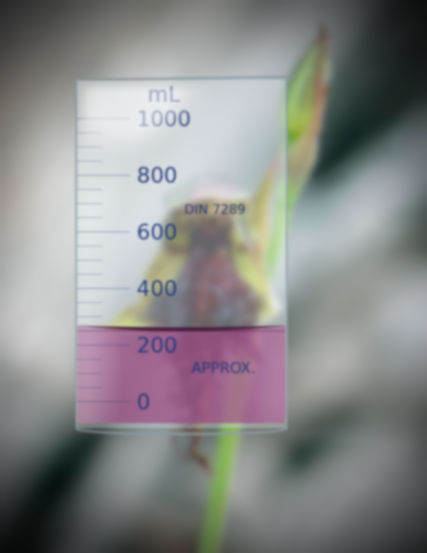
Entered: 250 mL
